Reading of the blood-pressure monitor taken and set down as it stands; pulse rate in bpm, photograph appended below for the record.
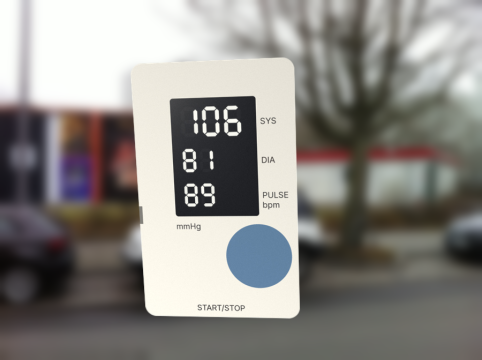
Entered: 89 bpm
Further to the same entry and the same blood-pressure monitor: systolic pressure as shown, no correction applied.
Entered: 106 mmHg
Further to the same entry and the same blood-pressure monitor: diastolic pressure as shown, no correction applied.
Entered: 81 mmHg
